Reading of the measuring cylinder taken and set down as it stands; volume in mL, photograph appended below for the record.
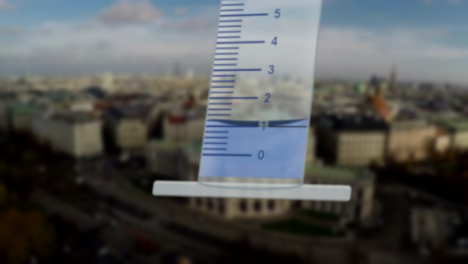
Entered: 1 mL
